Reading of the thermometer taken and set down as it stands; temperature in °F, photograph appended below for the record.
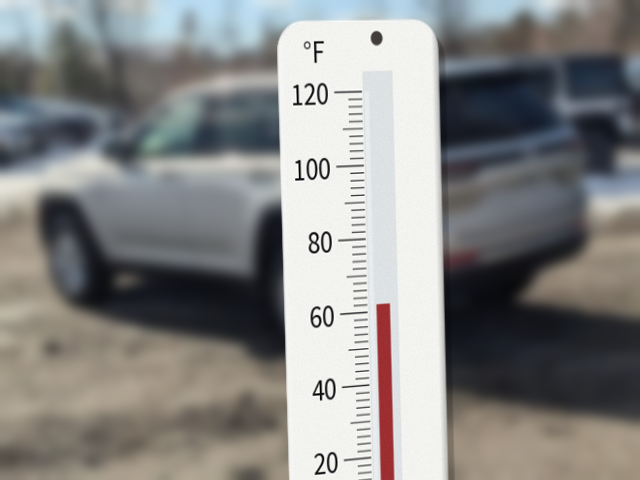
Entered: 62 °F
